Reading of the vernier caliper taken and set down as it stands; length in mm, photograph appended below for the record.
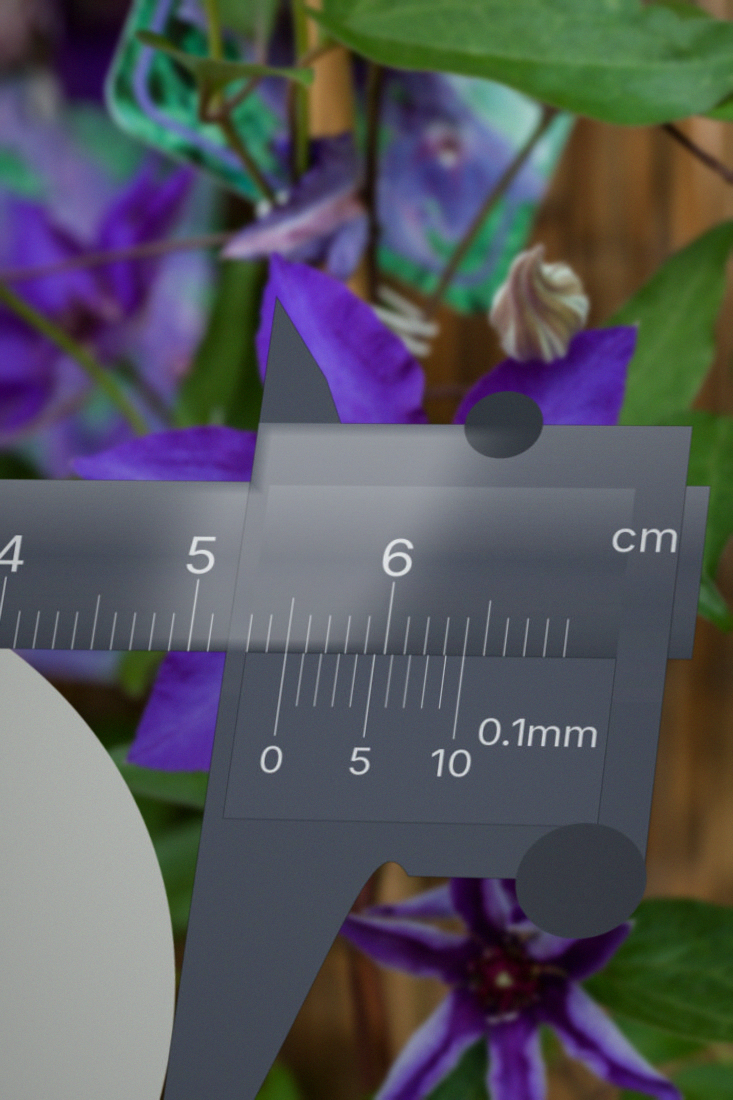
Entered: 55.0 mm
